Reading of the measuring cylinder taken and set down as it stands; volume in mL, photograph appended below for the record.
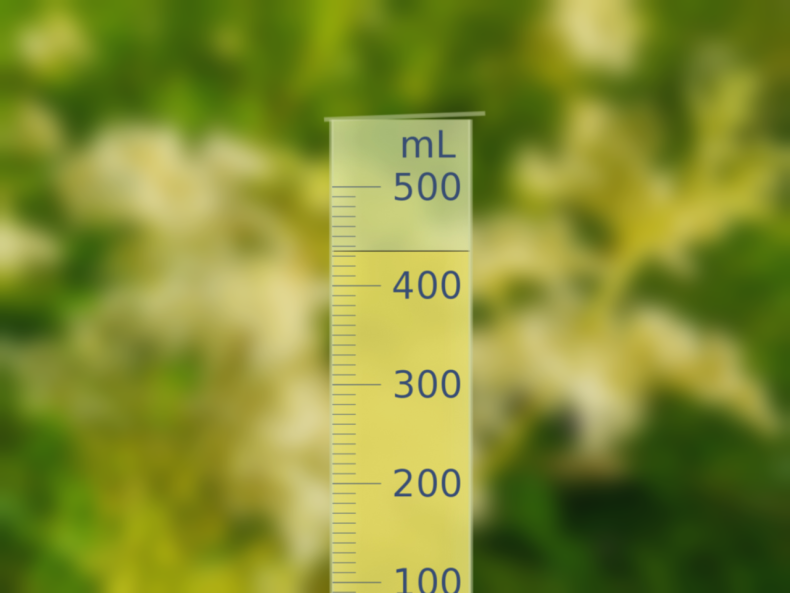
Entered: 435 mL
